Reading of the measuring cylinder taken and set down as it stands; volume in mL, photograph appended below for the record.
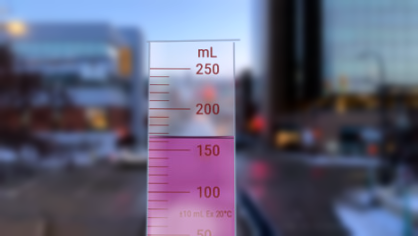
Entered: 165 mL
